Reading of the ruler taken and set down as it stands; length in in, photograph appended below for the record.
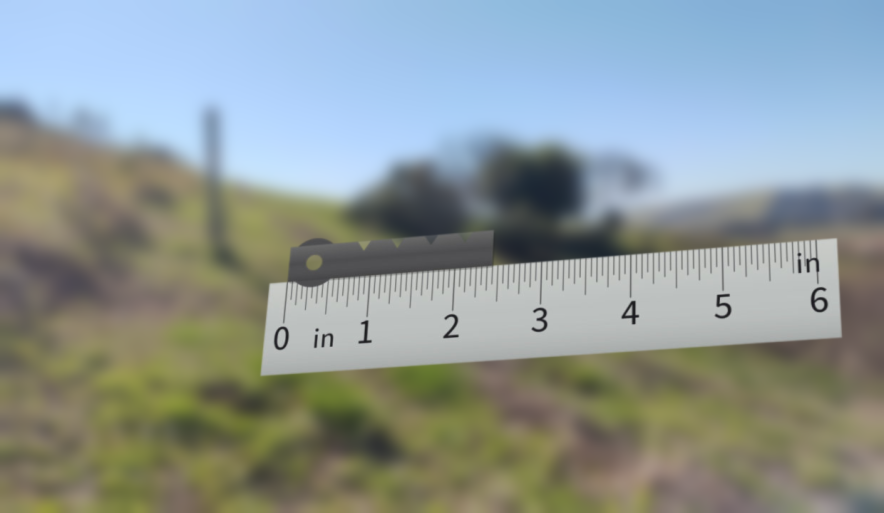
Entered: 2.4375 in
